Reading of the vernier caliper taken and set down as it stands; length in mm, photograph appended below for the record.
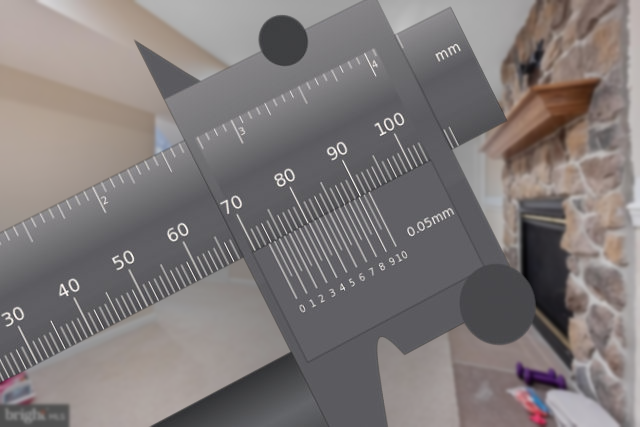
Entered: 72.6 mm
